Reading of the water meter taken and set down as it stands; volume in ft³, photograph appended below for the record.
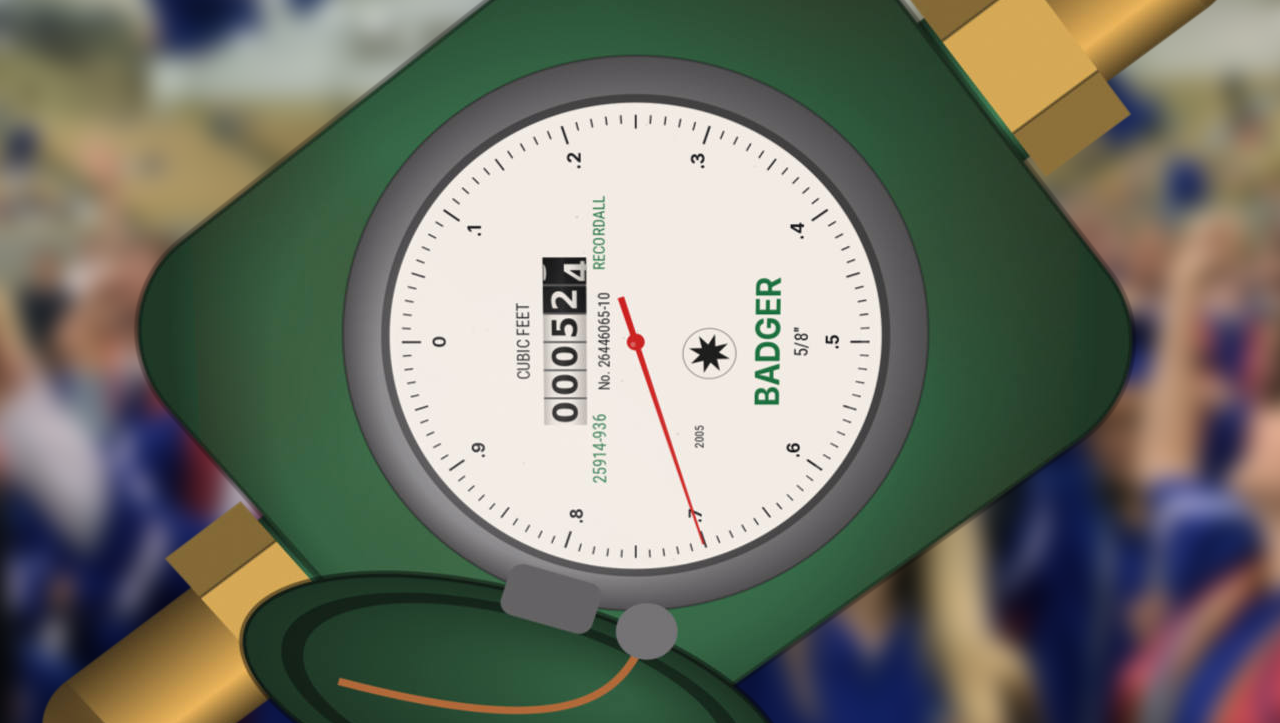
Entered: 523.70 ft³
